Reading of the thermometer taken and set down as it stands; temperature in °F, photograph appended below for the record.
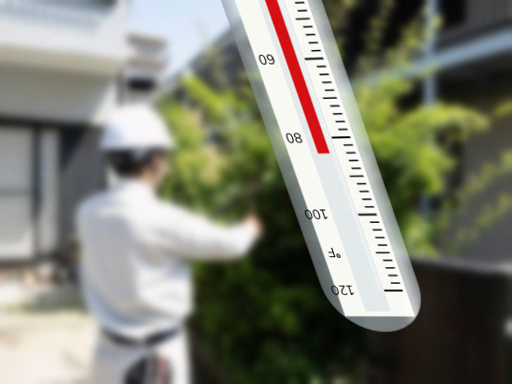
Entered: 84 °F
